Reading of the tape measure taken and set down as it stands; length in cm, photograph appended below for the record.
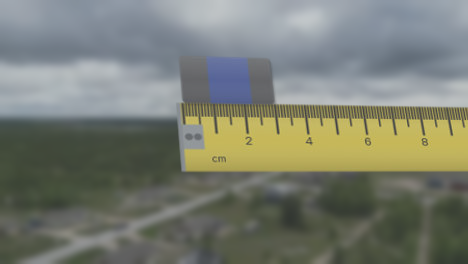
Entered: 3 cm
